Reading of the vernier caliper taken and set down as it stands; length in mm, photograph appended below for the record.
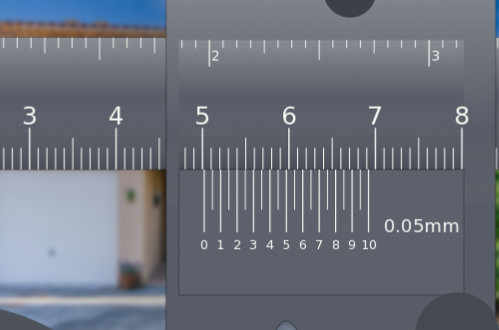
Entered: 50.2 mm
